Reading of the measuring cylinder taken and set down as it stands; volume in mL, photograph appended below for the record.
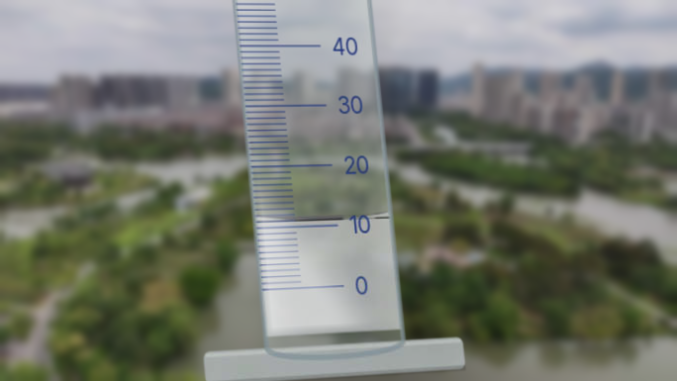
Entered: 11 mL
